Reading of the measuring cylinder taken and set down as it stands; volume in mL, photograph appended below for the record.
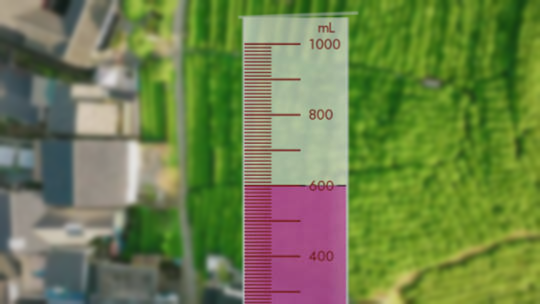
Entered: 600 mL
